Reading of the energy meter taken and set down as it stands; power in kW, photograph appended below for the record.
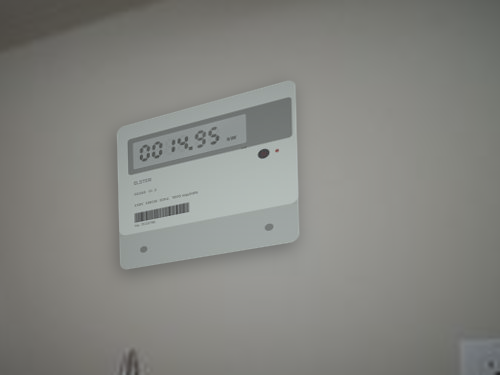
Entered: 14.95 kW
